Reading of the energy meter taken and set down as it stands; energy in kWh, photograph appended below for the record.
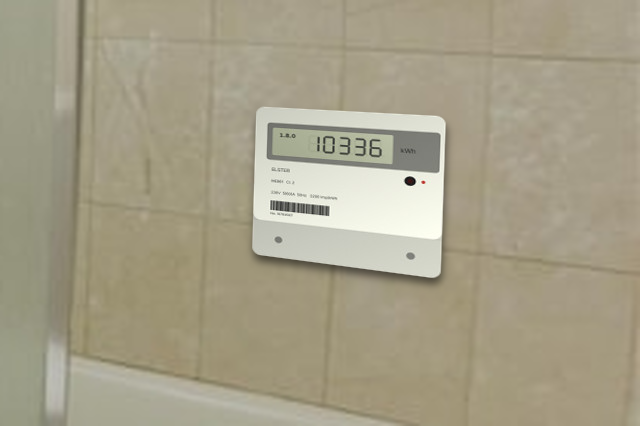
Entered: 10336 kWh
